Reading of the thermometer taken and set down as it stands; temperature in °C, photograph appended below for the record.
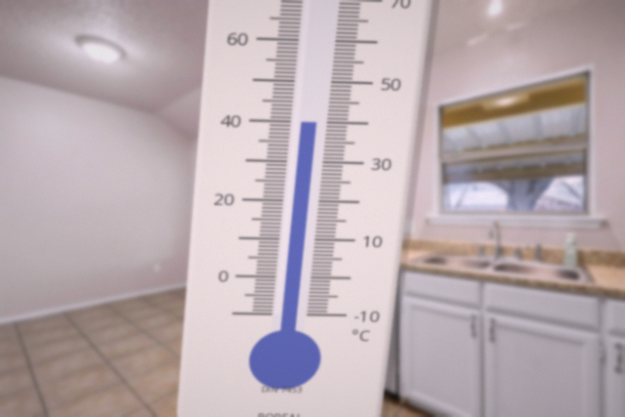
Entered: 40 °C
